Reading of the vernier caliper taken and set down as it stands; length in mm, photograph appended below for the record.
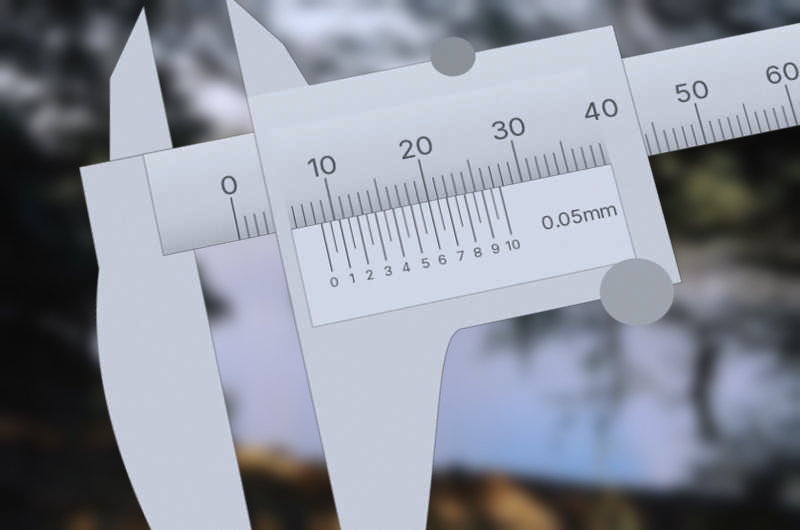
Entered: 8.6 mm
